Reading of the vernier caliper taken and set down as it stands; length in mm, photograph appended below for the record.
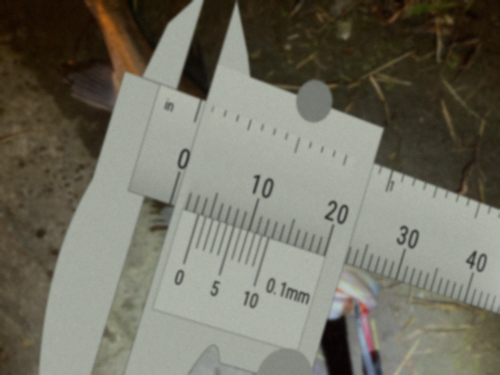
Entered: 3.6 mm
